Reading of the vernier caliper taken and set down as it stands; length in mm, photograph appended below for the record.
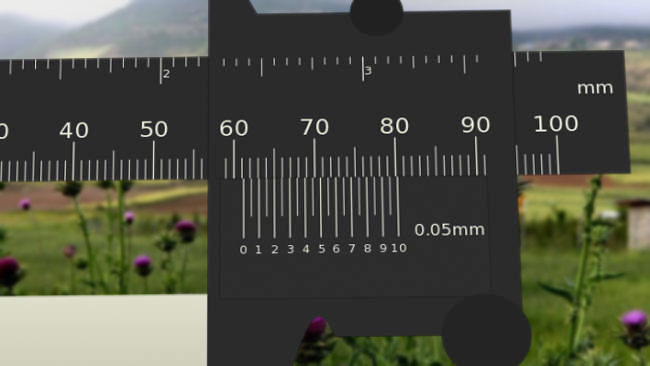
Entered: 61.2 mm
